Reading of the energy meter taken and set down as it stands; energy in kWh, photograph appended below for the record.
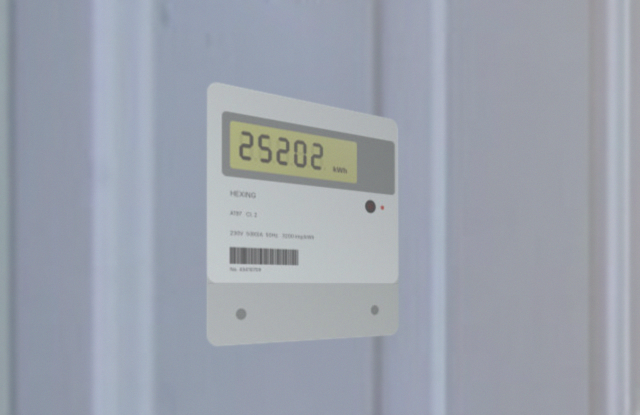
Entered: 25202 kWh
